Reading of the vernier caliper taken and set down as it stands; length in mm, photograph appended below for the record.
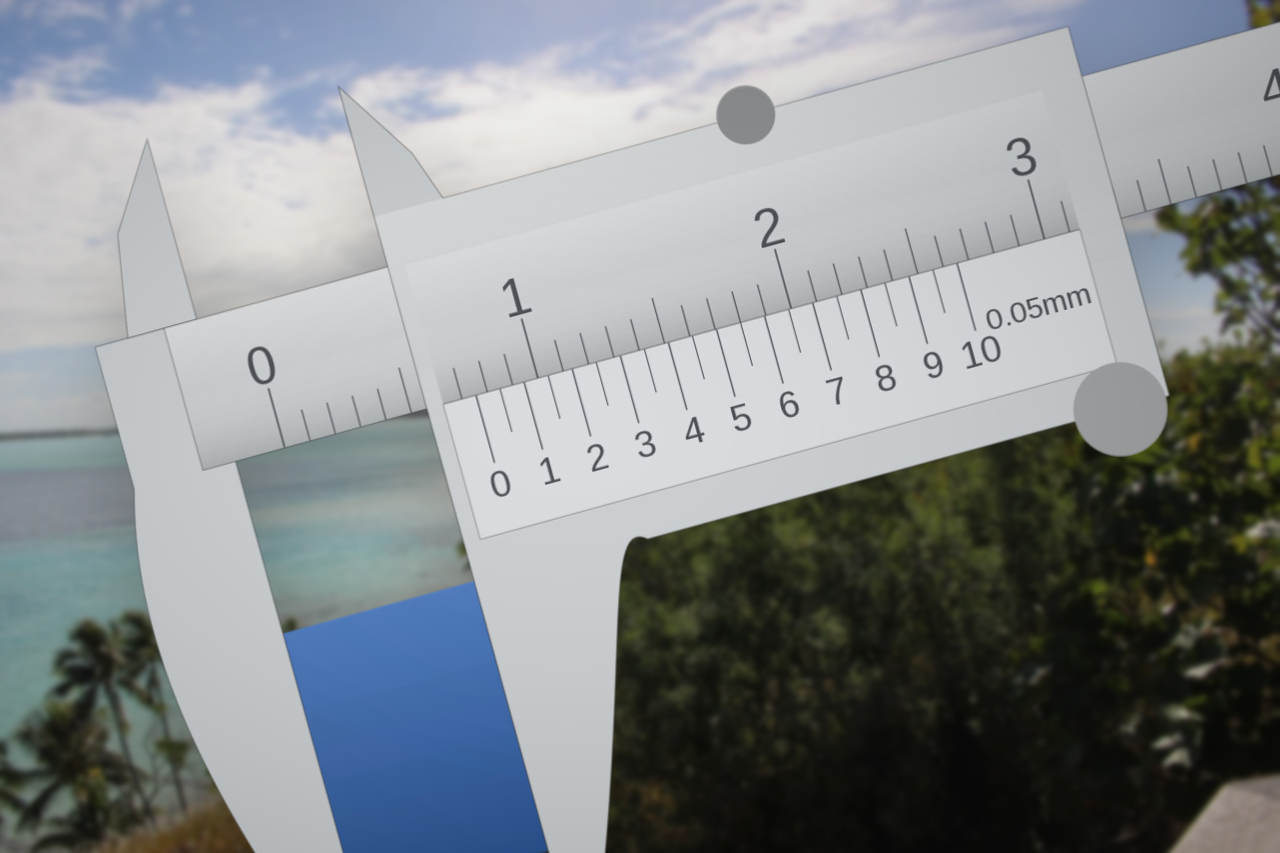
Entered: 7.55 mm
